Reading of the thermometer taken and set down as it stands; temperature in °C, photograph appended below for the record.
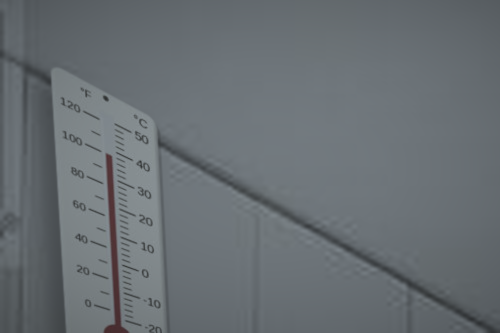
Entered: 38 °C
